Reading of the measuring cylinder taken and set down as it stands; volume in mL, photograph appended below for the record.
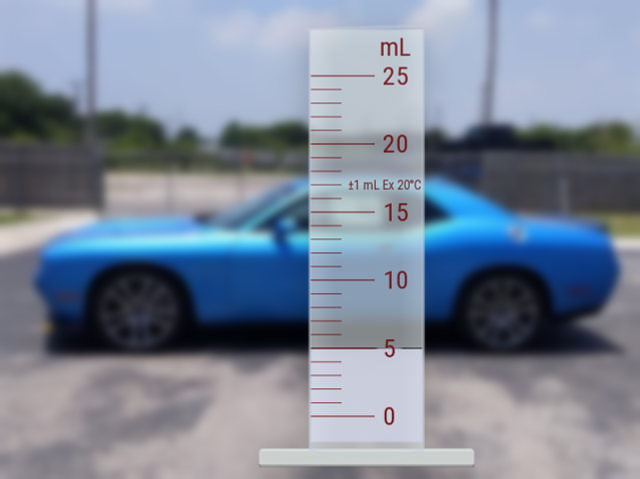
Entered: 5 mL
